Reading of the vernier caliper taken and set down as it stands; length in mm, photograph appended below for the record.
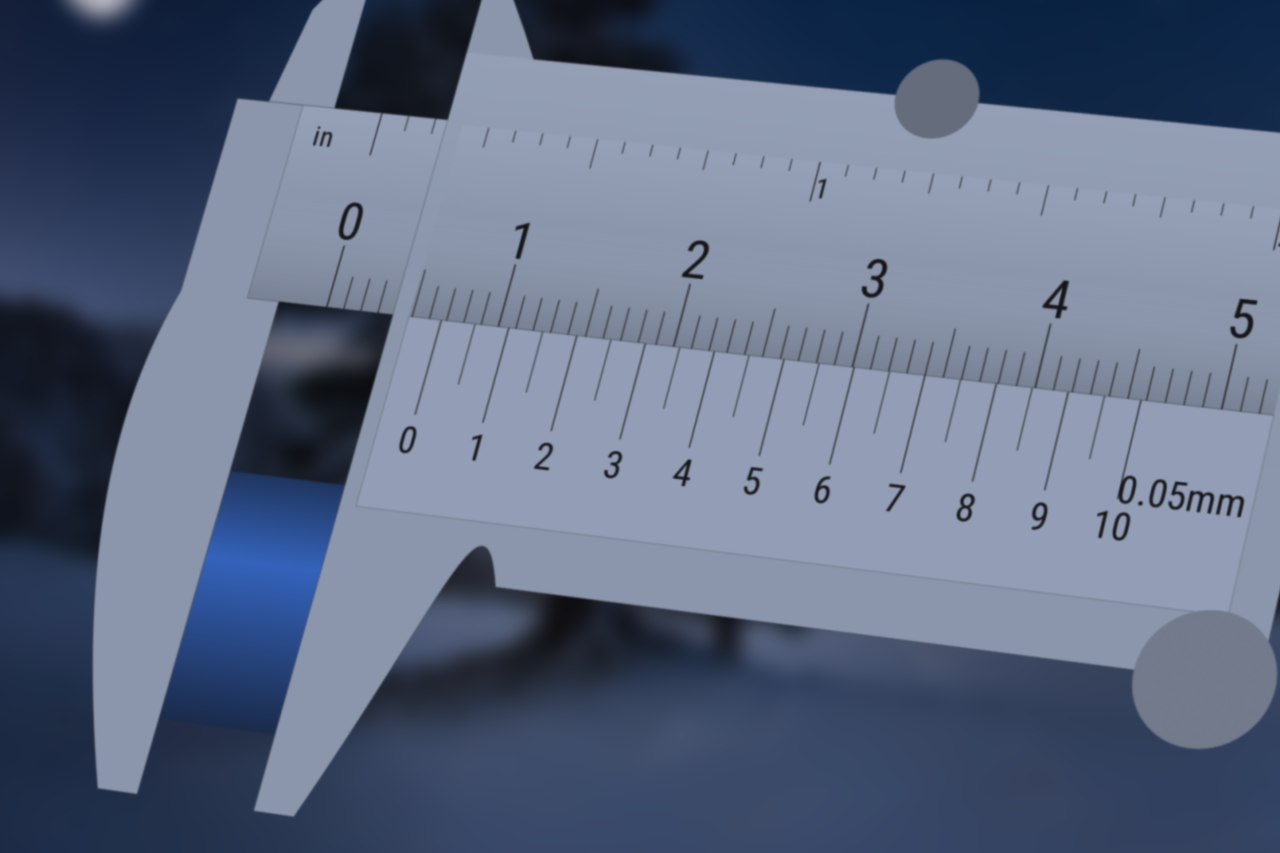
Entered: 6.7 mm
